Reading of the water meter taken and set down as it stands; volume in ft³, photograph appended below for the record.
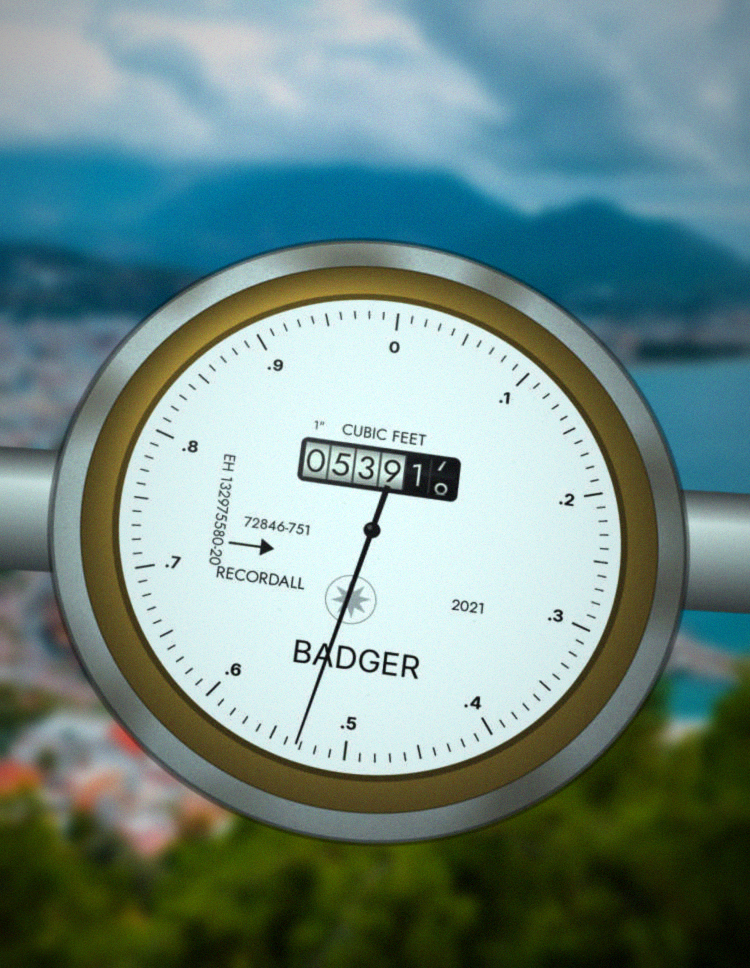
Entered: 53917.53 ft³
